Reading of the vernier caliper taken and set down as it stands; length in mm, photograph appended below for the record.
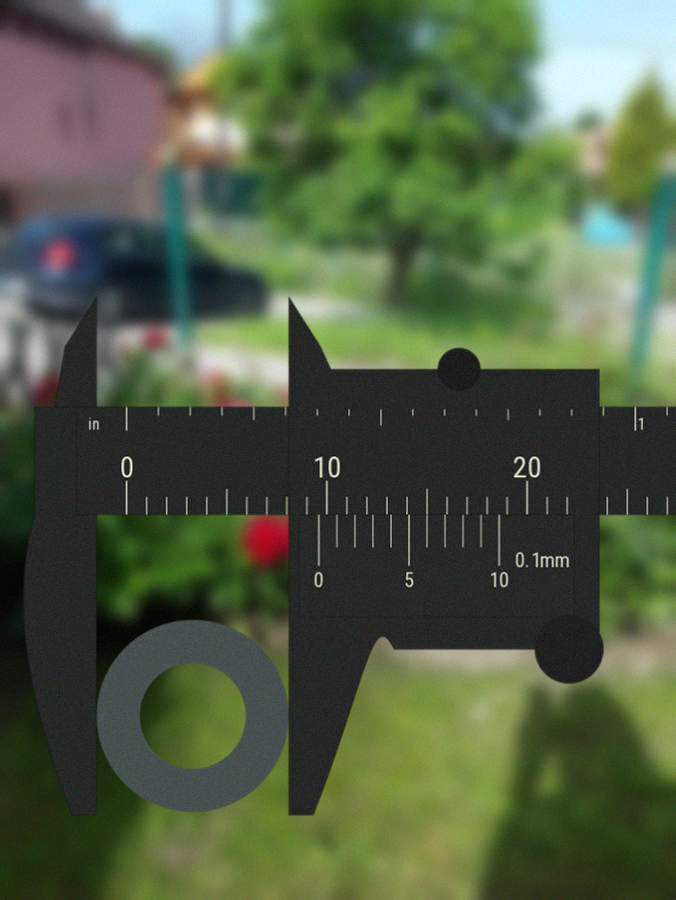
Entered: 9.6 mm
